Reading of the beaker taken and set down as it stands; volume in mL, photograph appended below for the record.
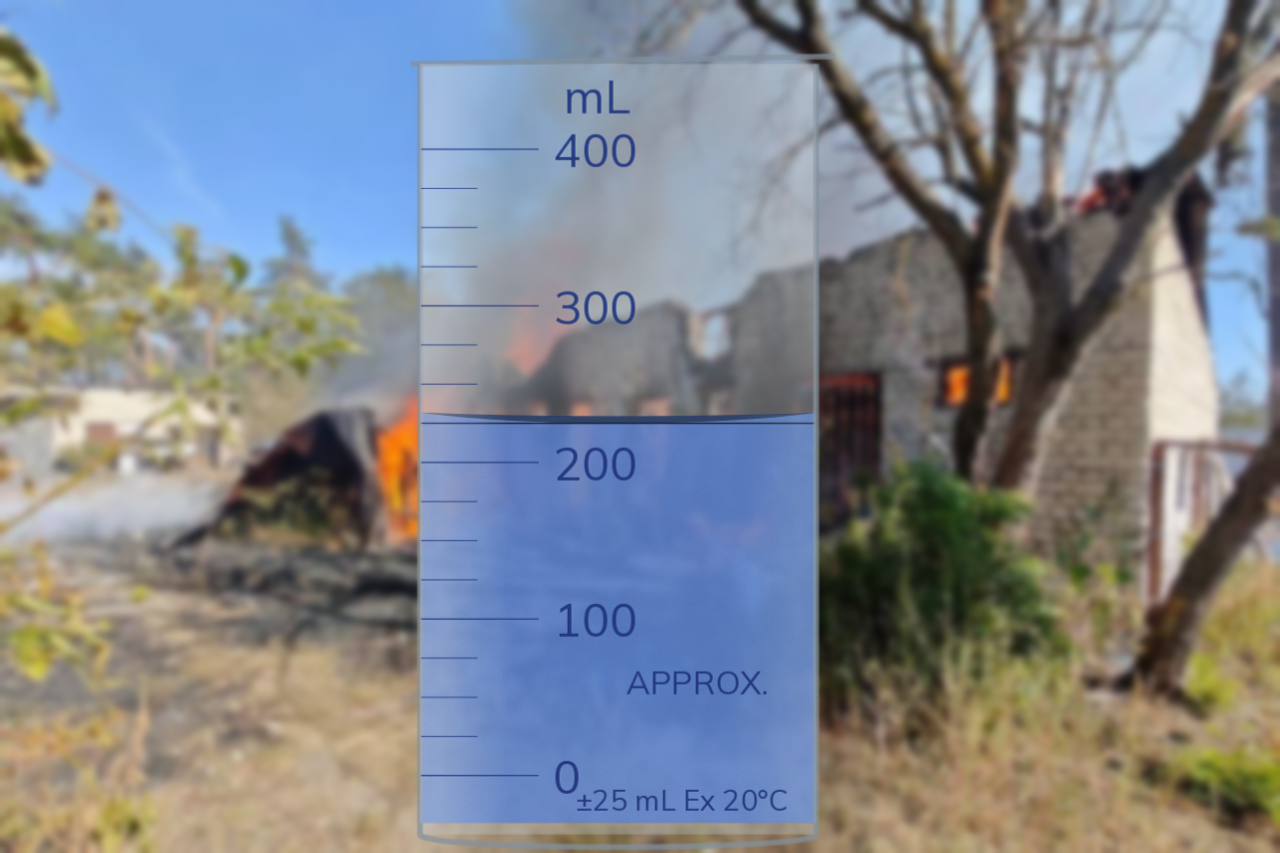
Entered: 225 mL
